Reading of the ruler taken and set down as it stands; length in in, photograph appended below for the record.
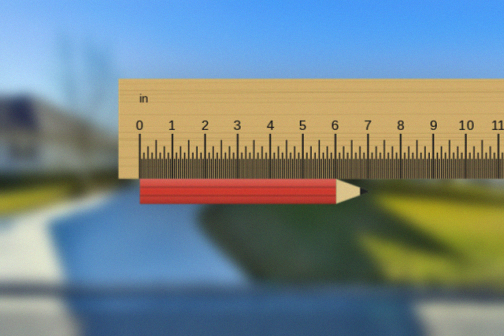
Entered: 7 in
